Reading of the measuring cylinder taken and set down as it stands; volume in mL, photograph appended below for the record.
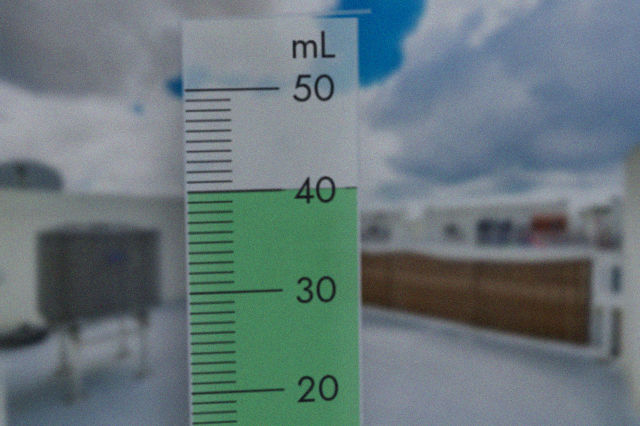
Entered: 40 mL
